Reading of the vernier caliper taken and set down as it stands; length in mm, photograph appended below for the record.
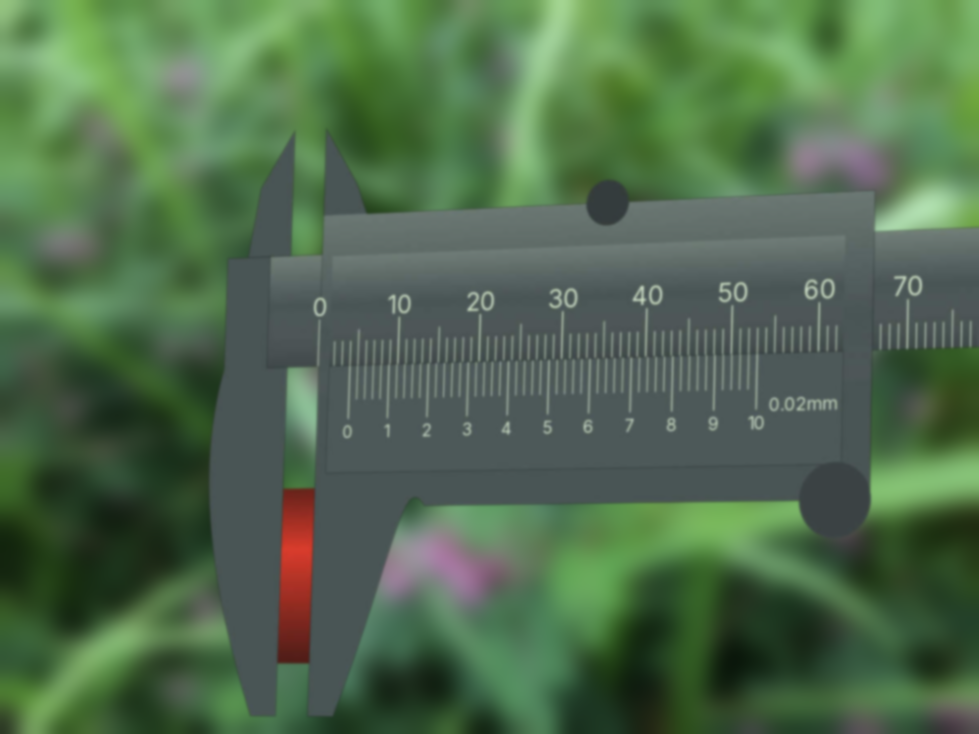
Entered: 4.0 mm
